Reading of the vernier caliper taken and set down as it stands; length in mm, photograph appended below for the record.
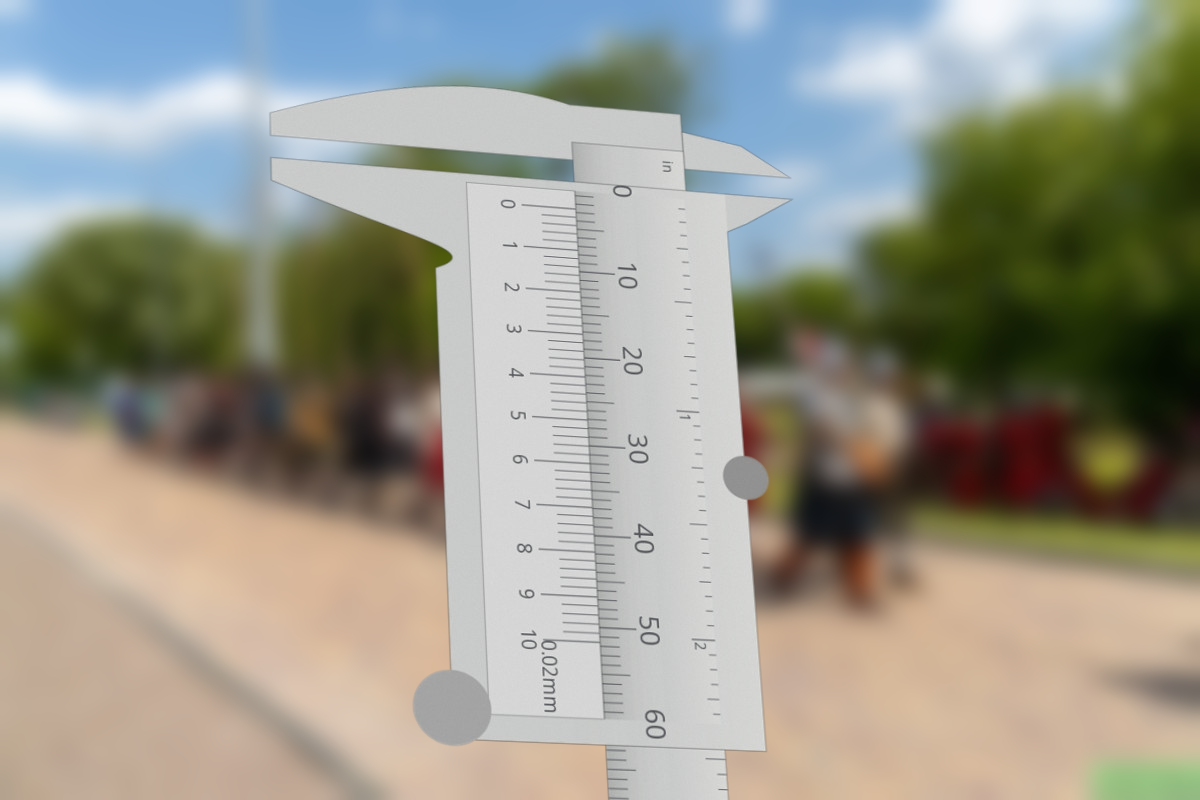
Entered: 2.6 mm
